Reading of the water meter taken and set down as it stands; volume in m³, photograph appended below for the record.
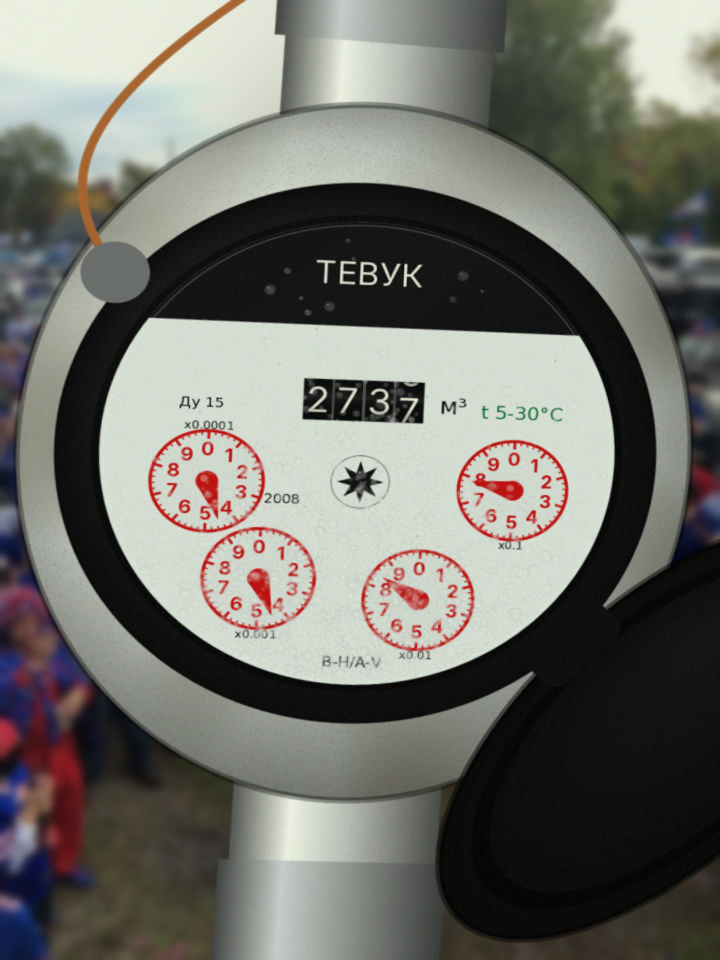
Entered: 2736.7844 m³
